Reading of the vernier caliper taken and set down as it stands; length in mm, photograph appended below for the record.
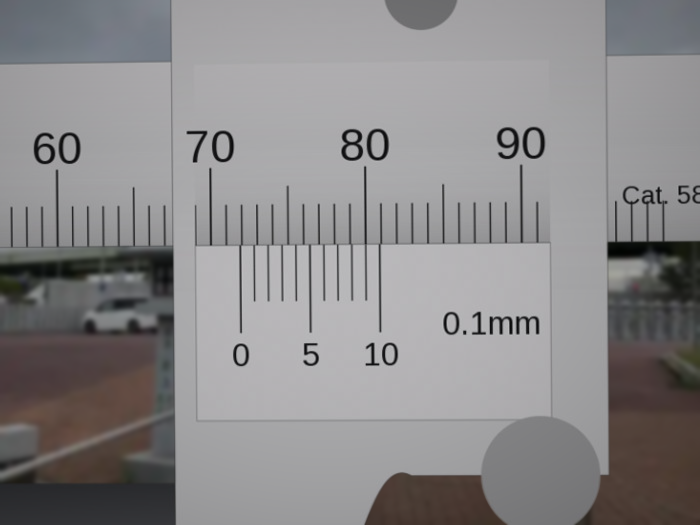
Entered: 71.9 mm
